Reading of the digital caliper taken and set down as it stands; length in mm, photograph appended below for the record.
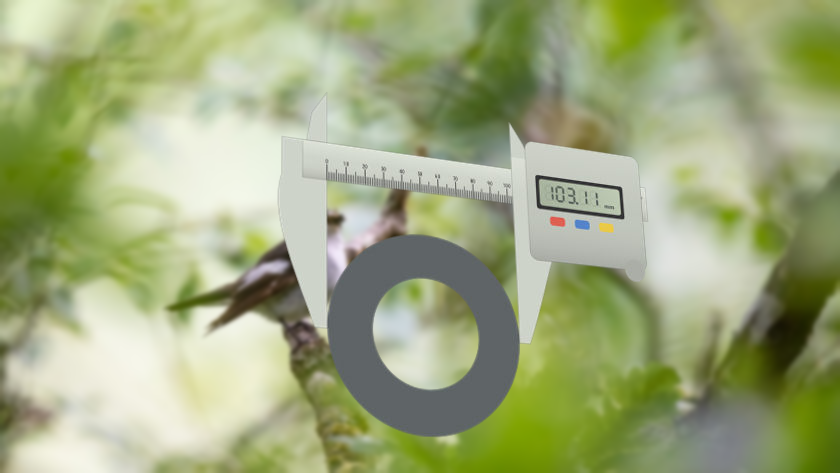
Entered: 103.11 mm
